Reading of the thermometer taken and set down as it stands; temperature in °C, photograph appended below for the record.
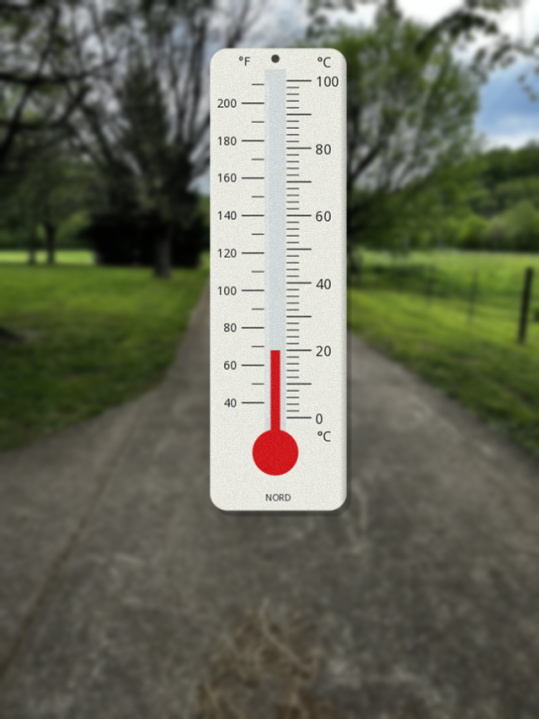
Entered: 20 °C
